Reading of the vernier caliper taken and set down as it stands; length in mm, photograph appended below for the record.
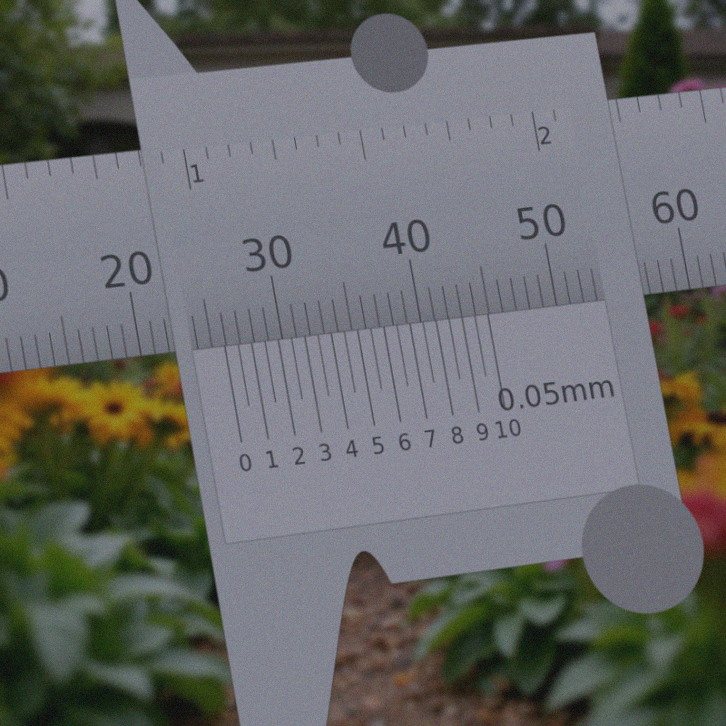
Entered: 25.9 mm
